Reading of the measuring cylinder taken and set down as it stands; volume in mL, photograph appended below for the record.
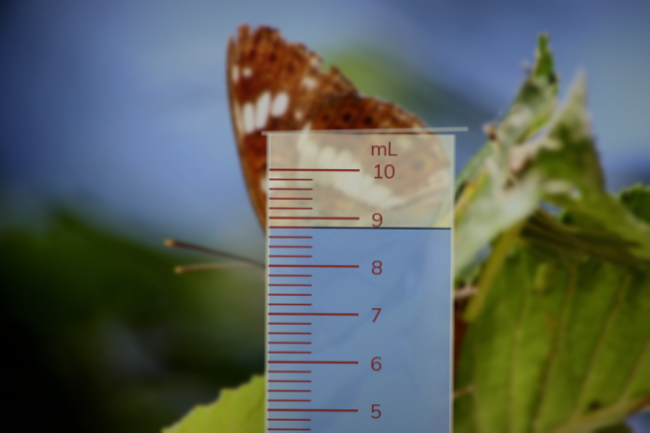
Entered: 8.8 mL
